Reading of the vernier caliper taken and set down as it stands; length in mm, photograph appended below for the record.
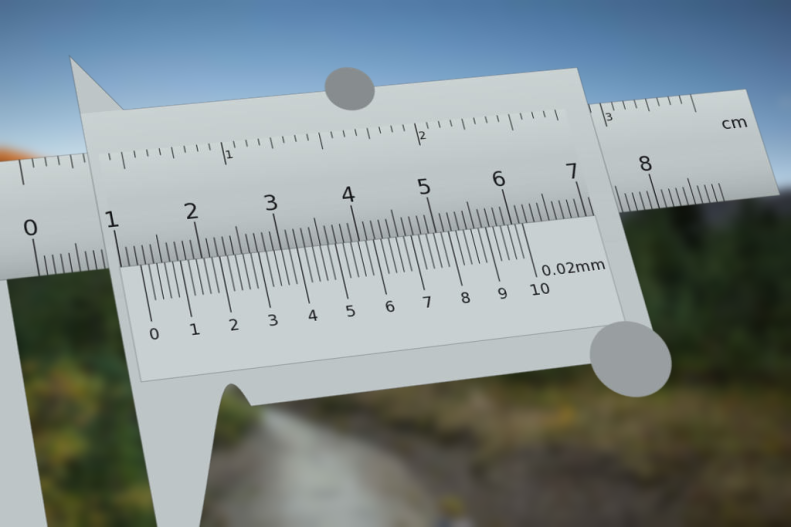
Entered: 12.4 mm
